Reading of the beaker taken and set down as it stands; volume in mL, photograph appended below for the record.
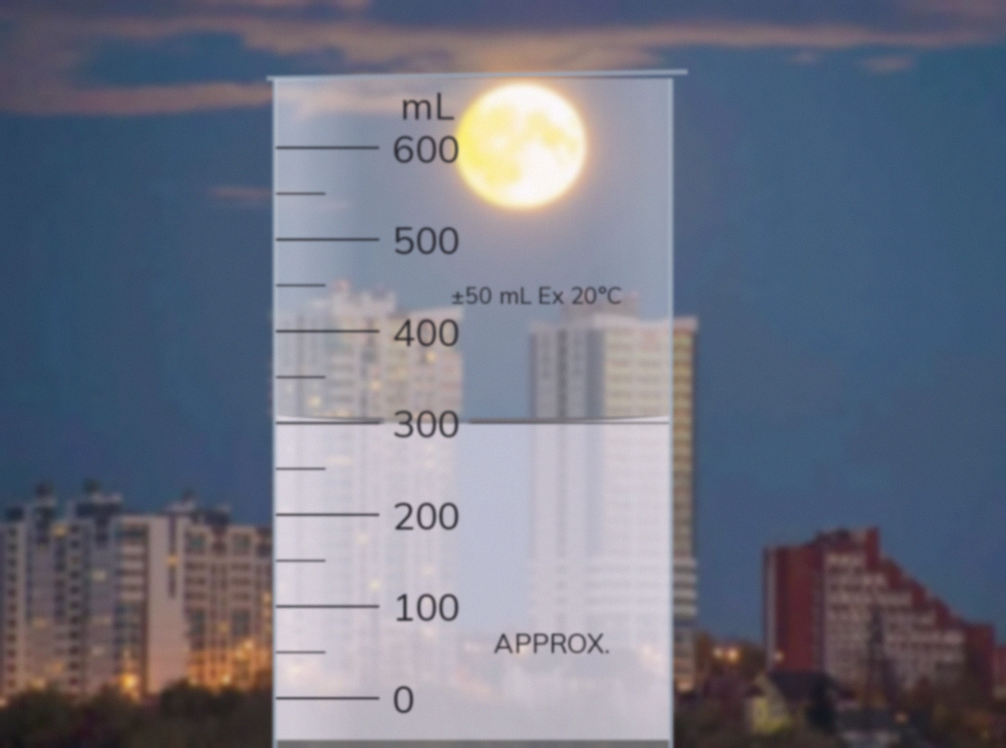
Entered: 300 mL
